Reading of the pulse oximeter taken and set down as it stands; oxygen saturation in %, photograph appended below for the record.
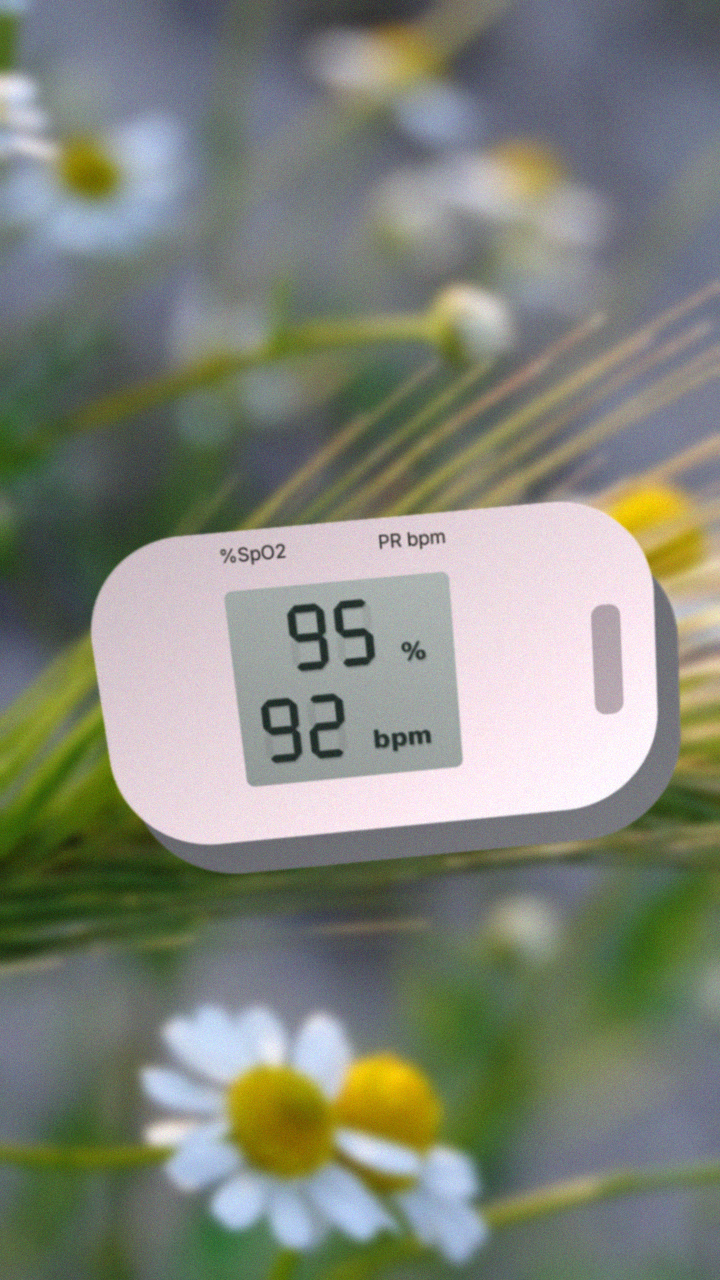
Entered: 95 %
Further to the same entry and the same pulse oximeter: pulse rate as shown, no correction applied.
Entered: 92 bpm
